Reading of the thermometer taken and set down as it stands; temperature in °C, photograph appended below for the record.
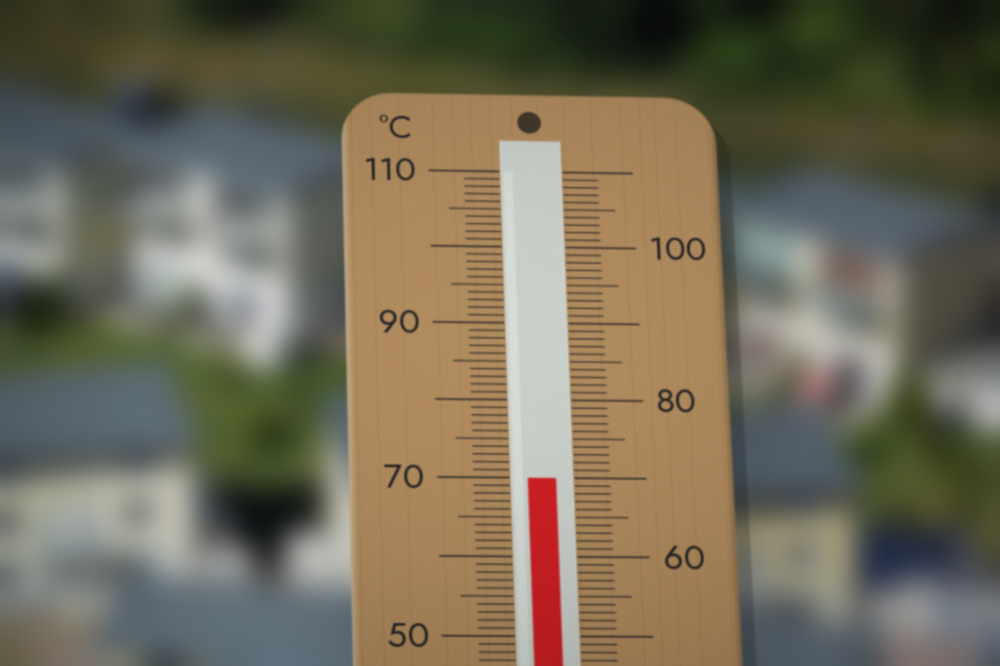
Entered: 70 °C
